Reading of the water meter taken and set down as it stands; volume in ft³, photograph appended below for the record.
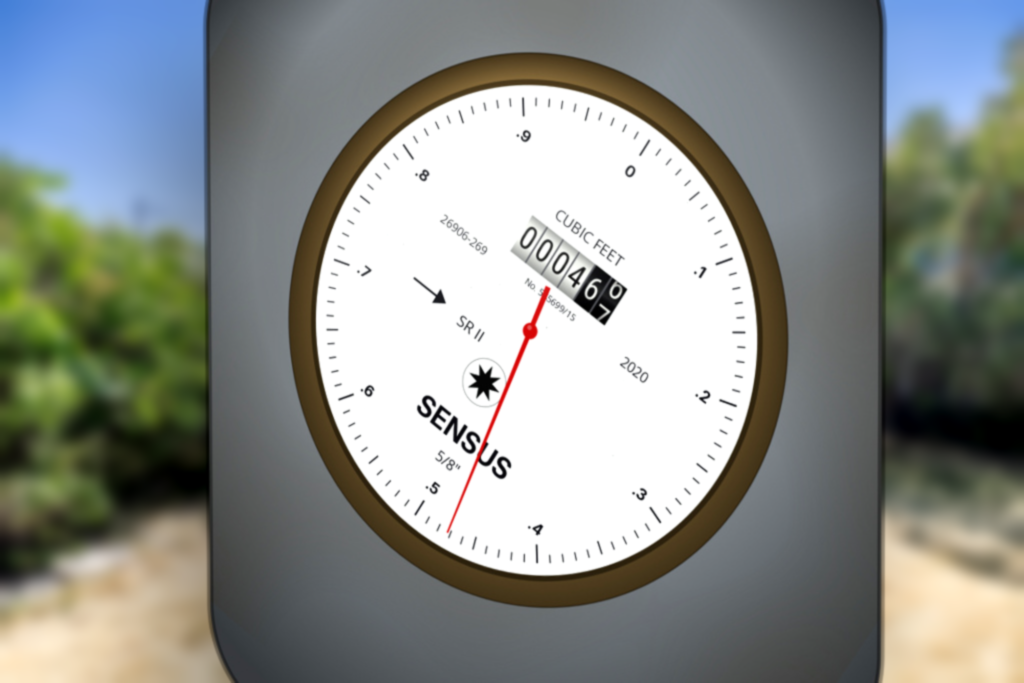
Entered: 466.47 ft³
